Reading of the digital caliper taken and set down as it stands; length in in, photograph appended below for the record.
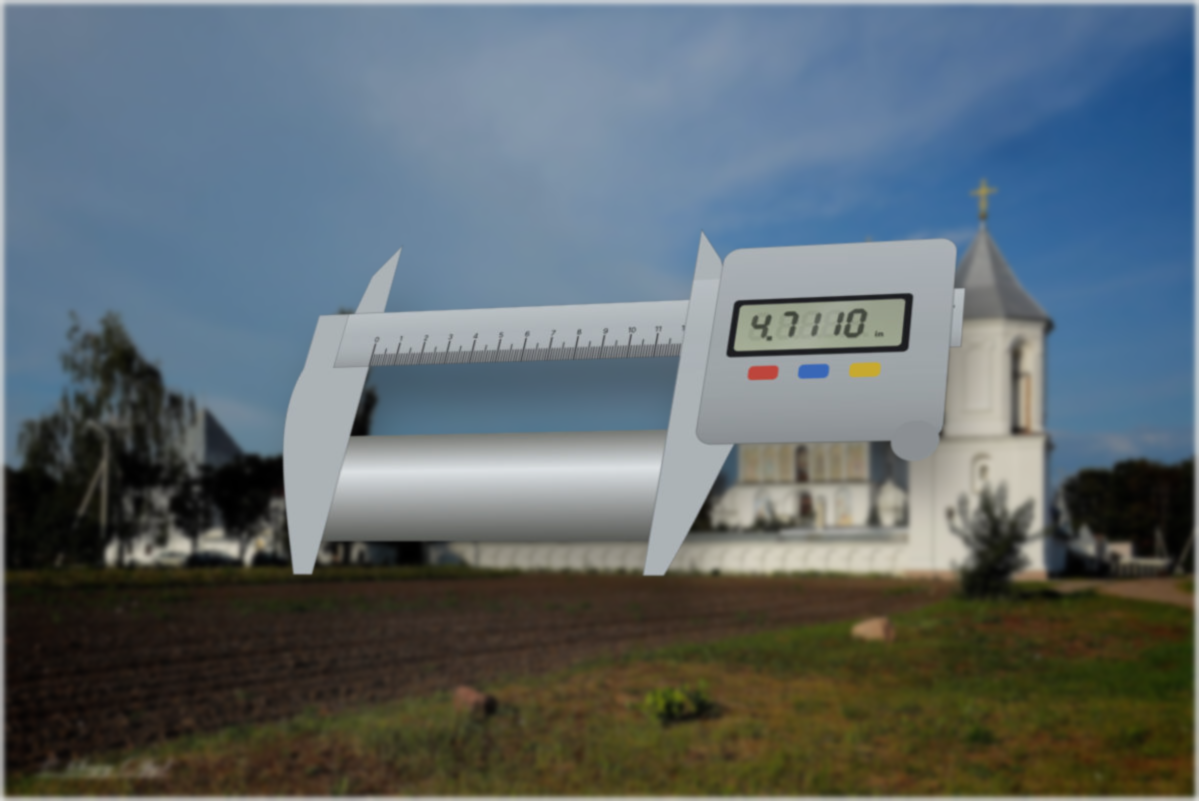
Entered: 4.7110 in
